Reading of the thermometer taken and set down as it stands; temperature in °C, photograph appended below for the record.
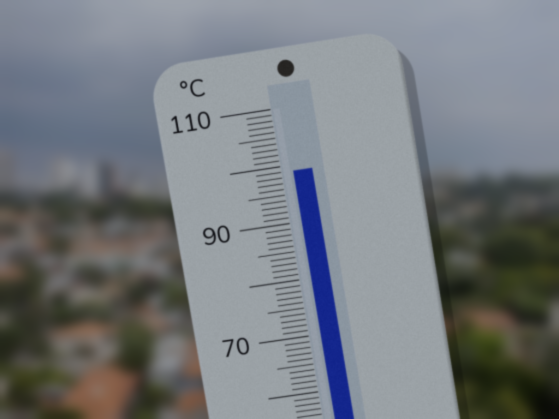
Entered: 99 °C
